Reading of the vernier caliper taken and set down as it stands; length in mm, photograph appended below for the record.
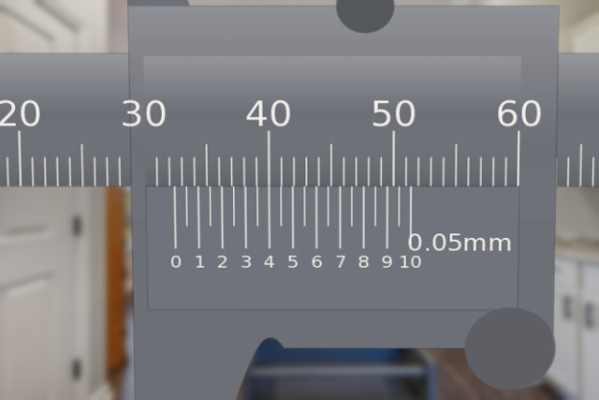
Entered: 32.4 mm
